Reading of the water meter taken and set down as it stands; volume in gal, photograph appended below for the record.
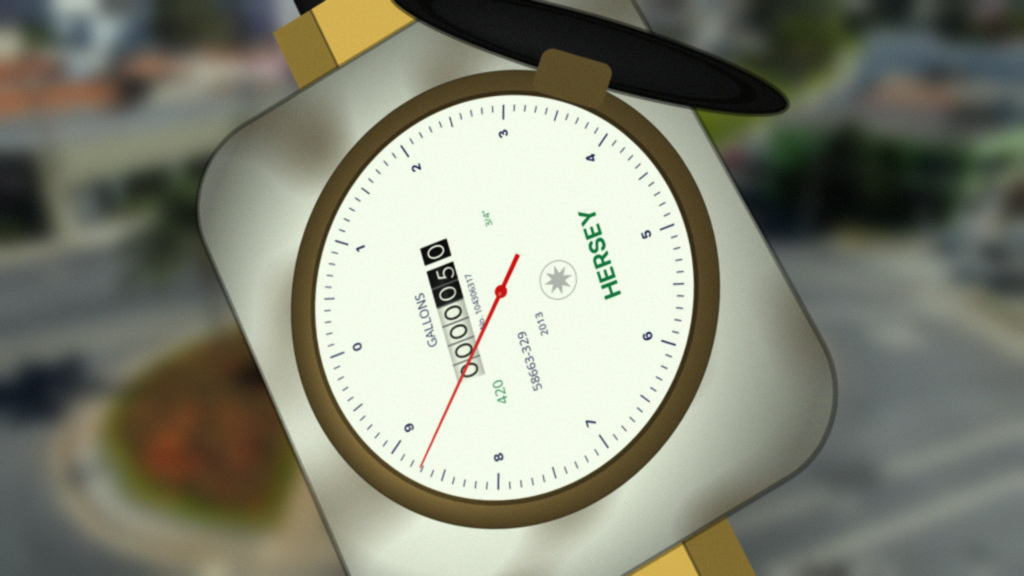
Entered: 48.7 gal
